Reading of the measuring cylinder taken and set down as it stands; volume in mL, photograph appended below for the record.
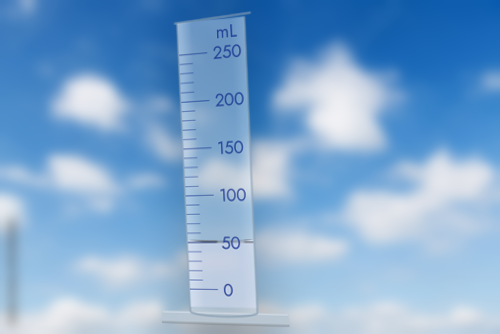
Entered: 50 mL
